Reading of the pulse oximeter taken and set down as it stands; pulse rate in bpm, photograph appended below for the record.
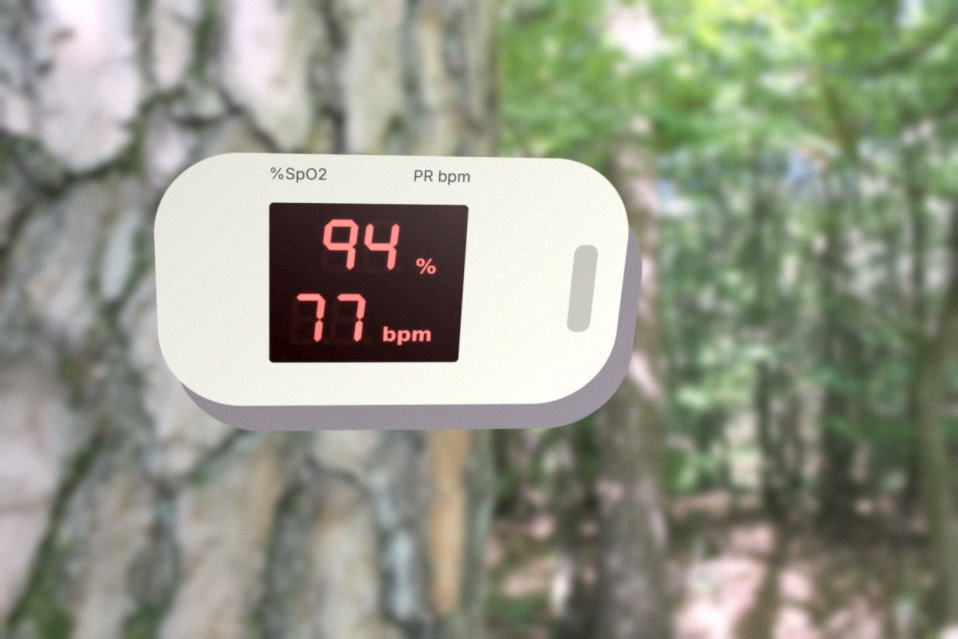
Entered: 77 bpm
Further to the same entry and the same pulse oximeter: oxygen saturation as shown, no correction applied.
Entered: 94 %
